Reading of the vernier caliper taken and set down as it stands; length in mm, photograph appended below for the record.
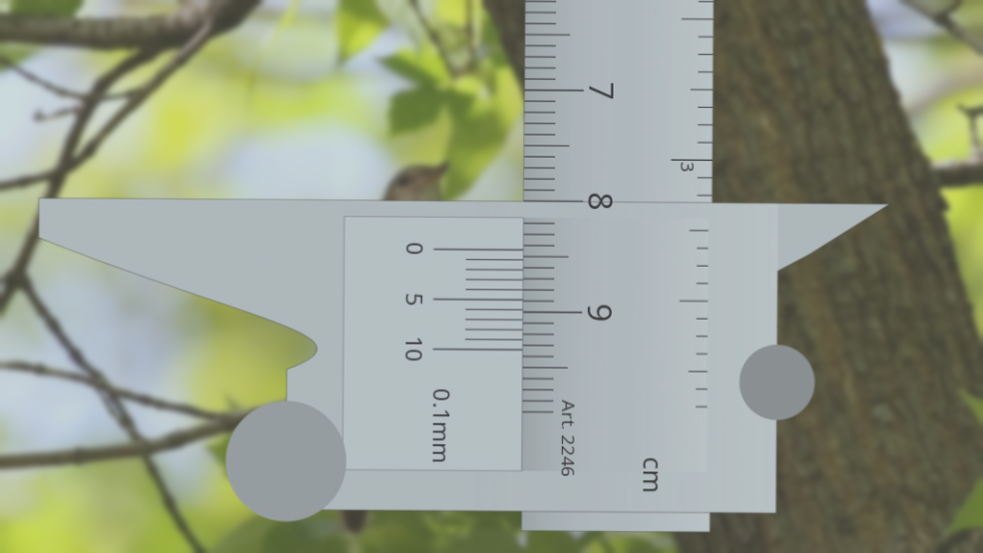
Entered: 84.4 mm
